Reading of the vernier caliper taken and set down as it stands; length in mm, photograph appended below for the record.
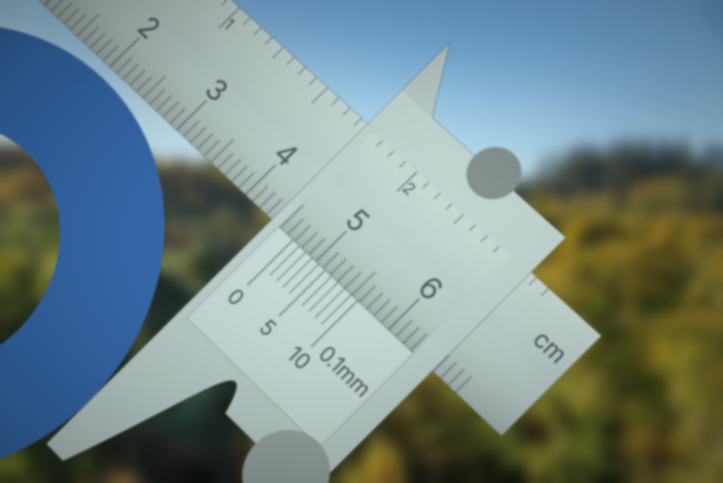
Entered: 46.8 mm
